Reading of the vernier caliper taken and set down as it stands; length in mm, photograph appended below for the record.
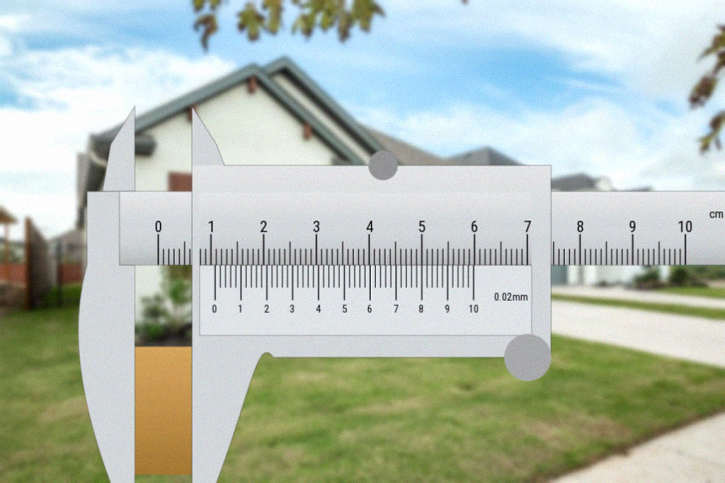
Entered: 10.8 mm
